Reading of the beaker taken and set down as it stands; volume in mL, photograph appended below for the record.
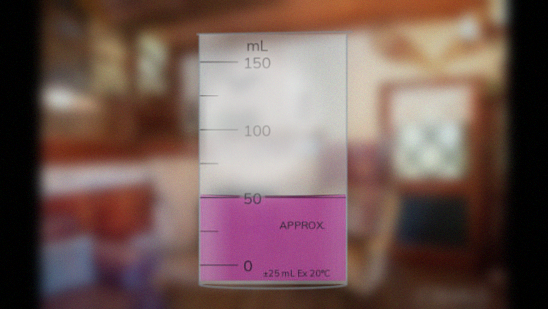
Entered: 50 mL
